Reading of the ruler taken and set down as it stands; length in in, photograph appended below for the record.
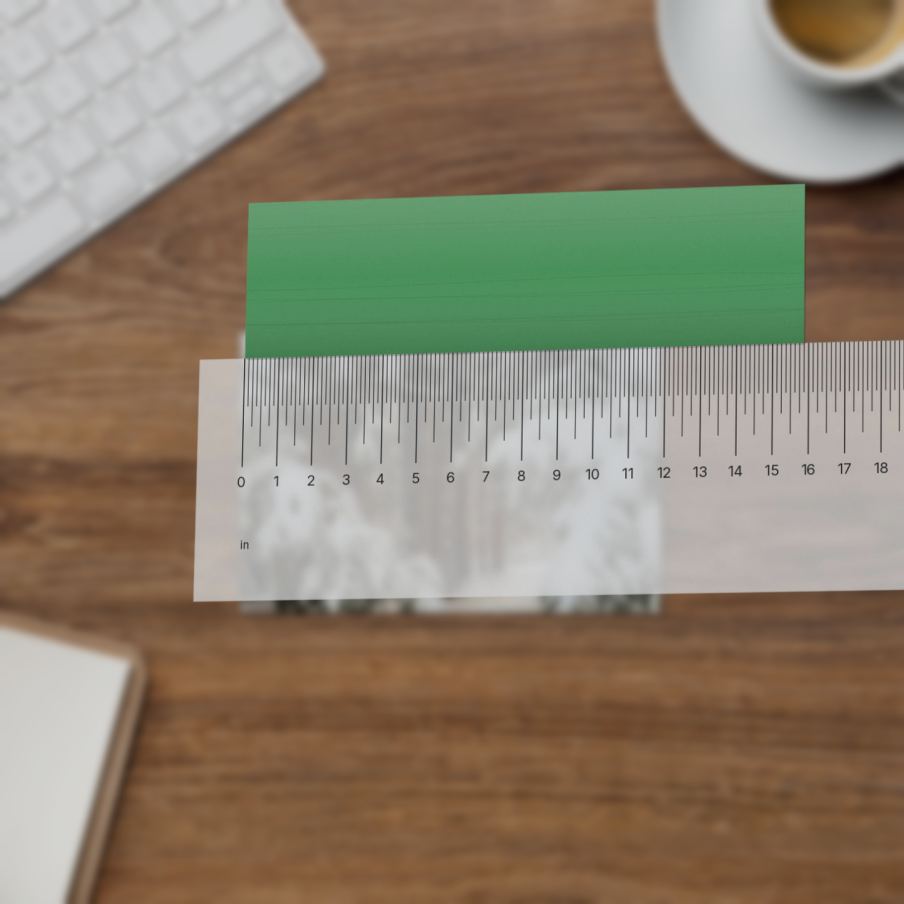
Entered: 15.875 in
